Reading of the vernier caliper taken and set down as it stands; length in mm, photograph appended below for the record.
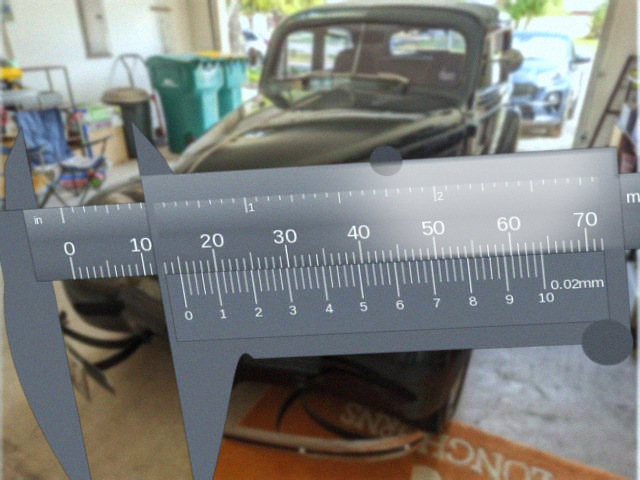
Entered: 15.0 mm
